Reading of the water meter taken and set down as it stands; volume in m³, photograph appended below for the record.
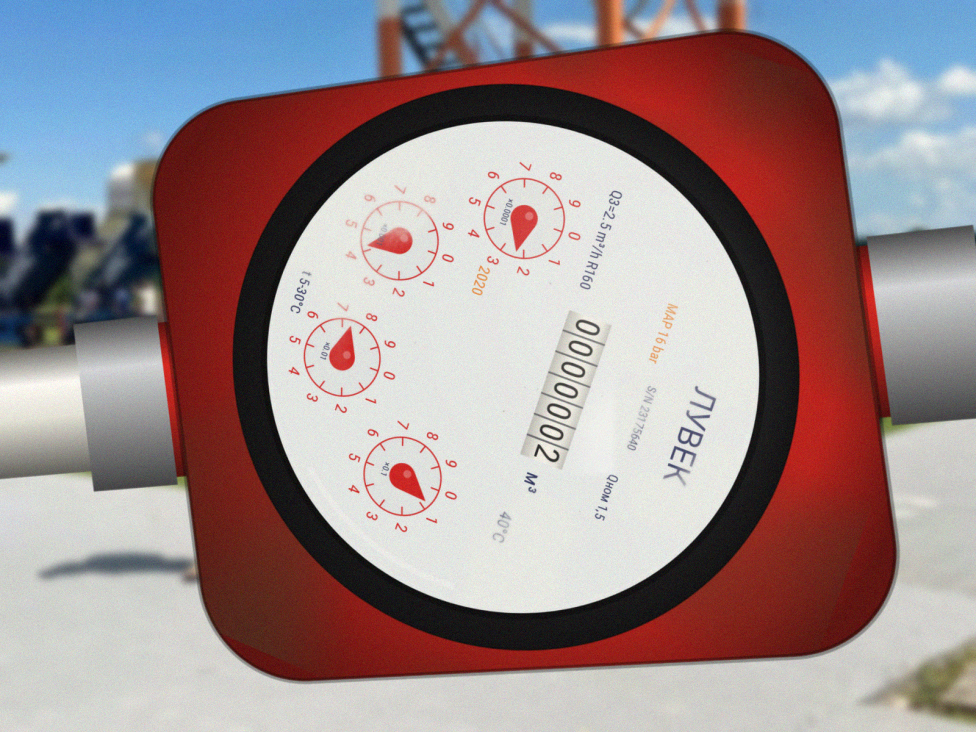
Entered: 2.0742 m³
